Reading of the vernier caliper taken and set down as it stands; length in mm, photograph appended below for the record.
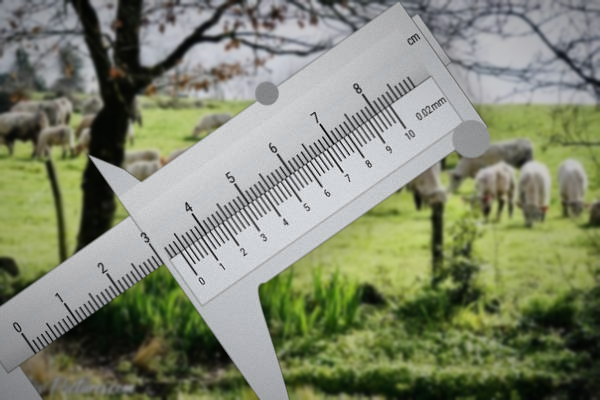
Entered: 34.0 mm
